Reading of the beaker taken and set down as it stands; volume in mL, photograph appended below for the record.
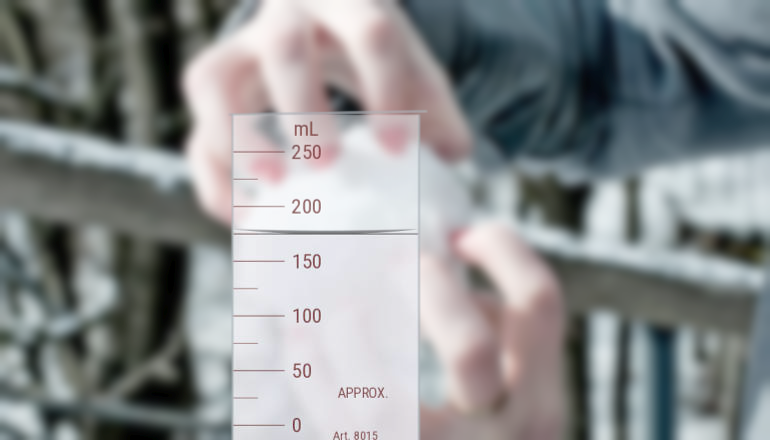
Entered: 175 mL
